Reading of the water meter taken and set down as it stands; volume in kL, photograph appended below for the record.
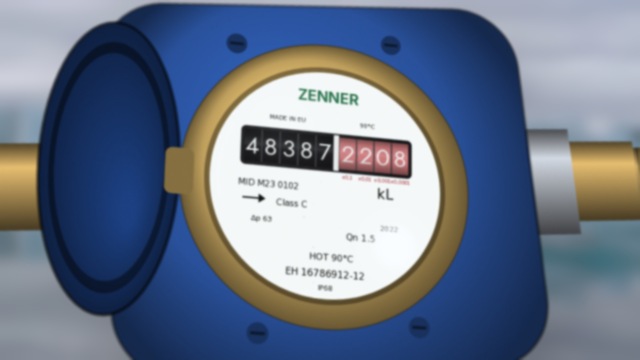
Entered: 48387.2208 kL
